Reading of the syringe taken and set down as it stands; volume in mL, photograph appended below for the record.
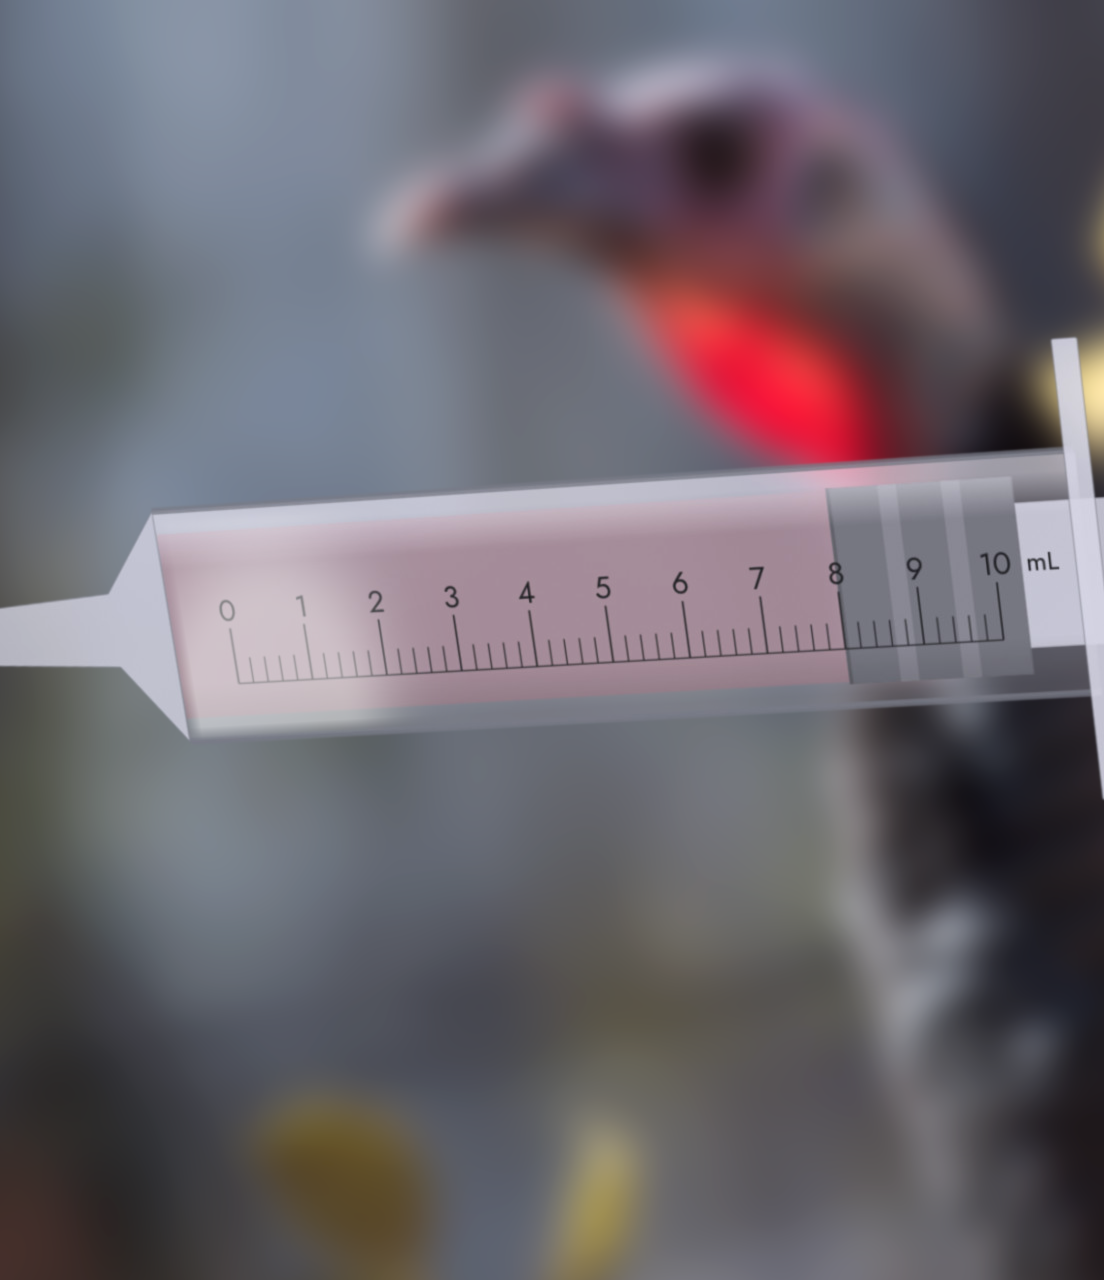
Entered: 8 mL
